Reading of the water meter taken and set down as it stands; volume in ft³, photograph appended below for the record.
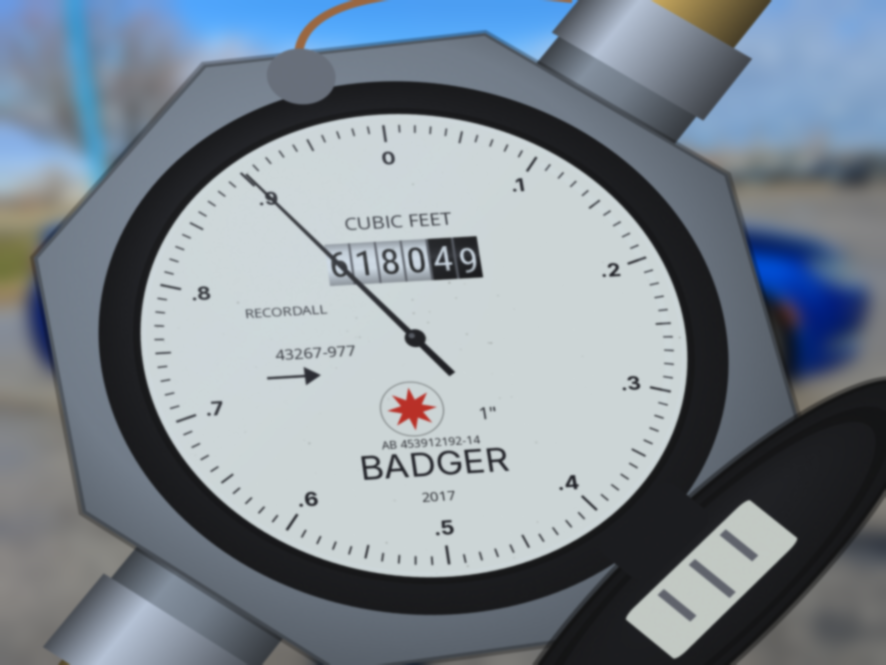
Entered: 618048.90 ft³
